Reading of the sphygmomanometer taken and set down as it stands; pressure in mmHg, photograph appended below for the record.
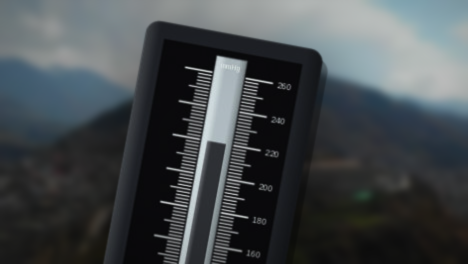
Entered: 220 mmHg
